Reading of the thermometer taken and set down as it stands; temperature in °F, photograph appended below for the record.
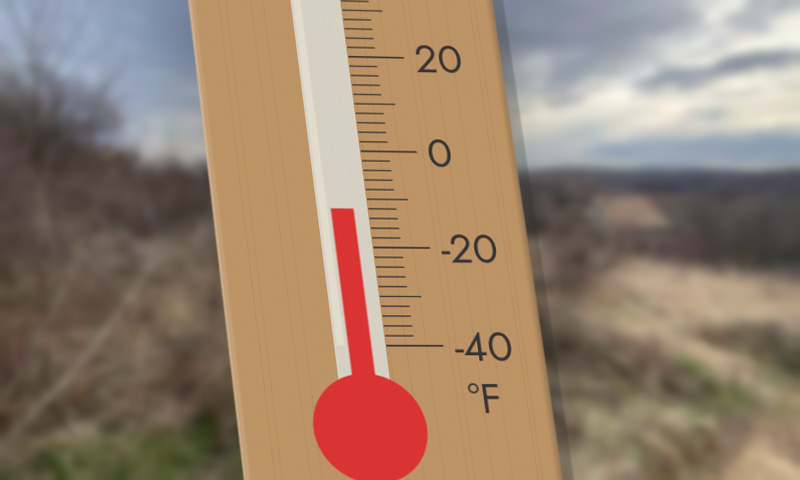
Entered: -12 °F
